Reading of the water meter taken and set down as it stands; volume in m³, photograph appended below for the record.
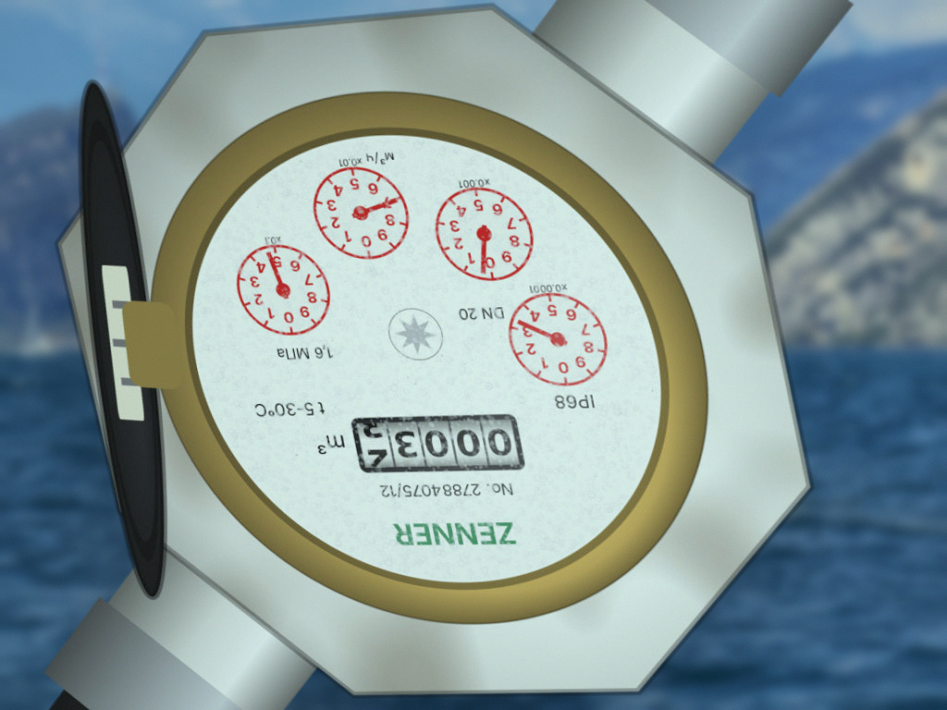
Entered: 32.4703 m³
